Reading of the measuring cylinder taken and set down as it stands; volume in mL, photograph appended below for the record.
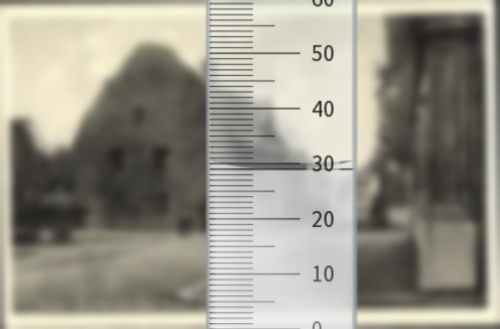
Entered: 29 mL
